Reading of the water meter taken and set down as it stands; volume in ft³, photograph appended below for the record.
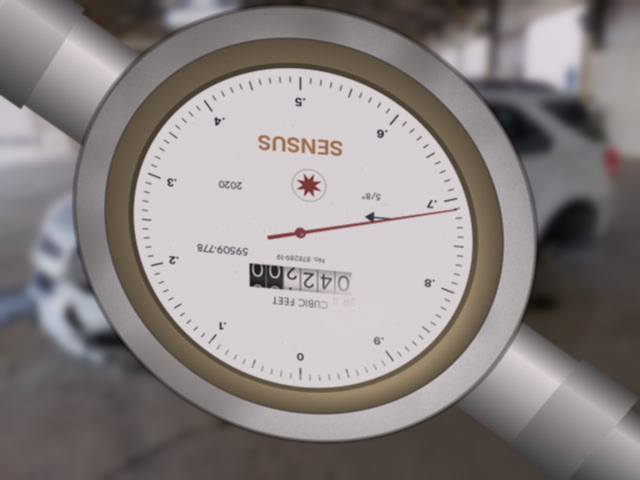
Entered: 42199.71 ft³
